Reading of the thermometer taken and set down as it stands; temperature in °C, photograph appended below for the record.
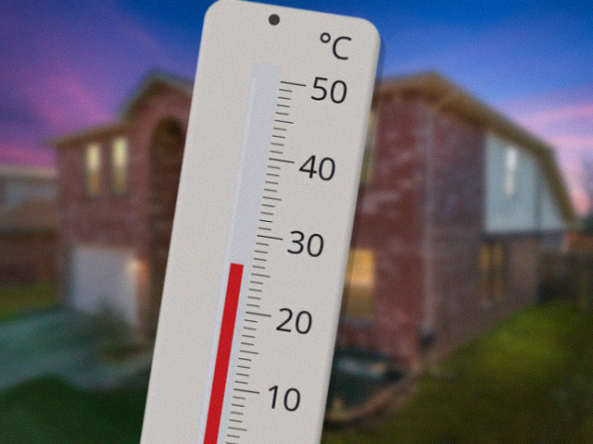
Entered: 26 °C
